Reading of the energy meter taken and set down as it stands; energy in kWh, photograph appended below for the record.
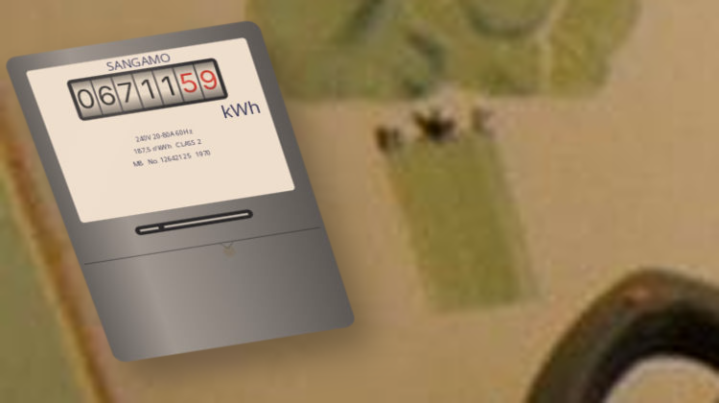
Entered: 6711.59 kWh
